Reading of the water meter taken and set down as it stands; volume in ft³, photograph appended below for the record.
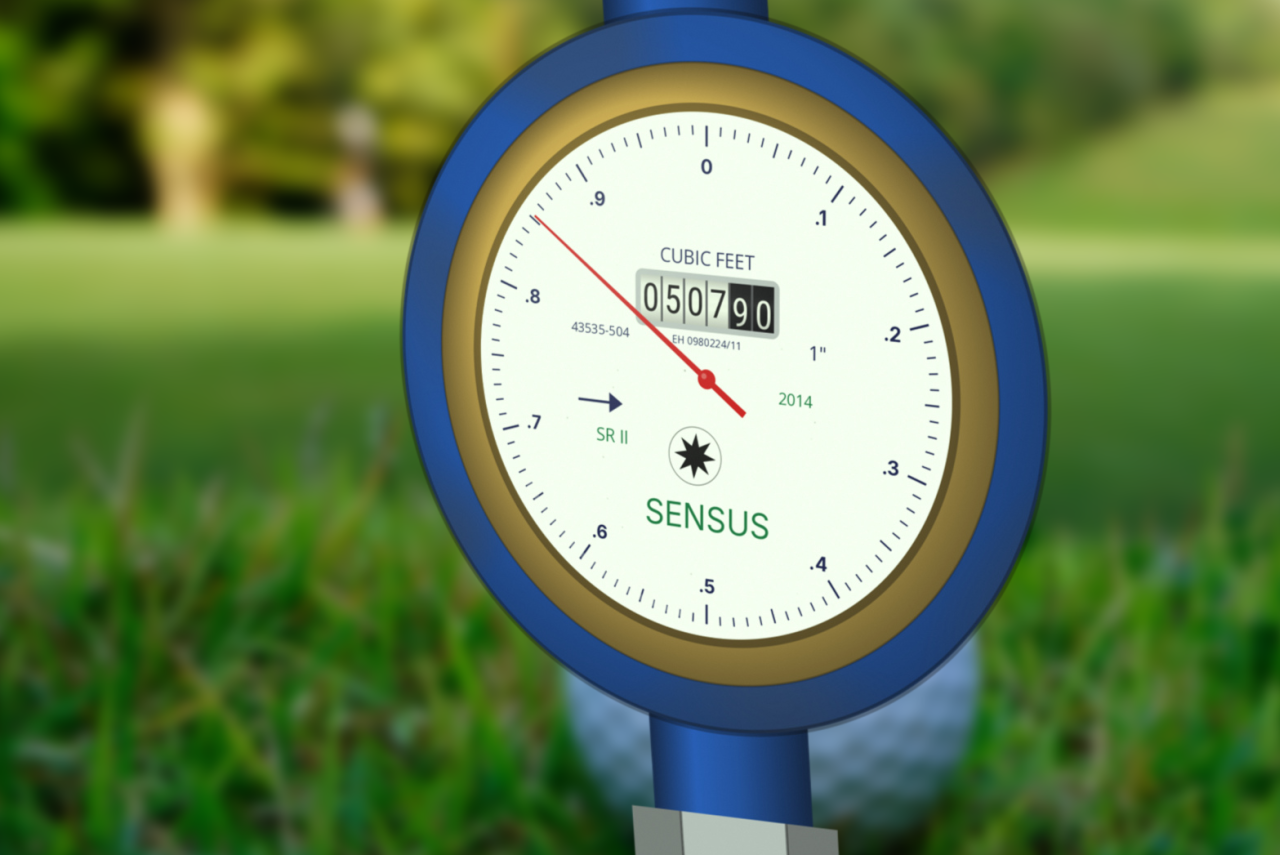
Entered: 50789.85 ft³
